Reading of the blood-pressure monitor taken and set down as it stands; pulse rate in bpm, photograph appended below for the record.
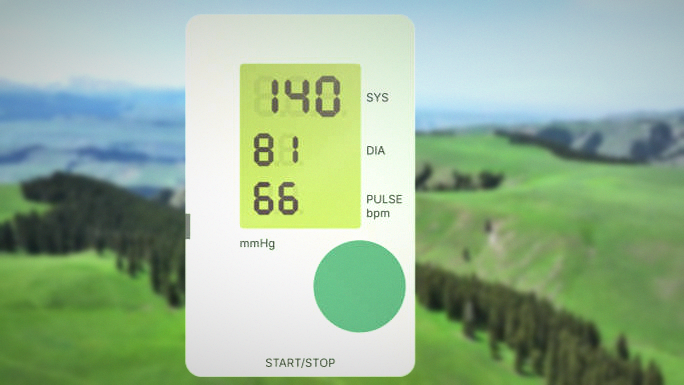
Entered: 66 bpm
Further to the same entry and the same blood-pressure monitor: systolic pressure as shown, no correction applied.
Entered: 140 mmHg
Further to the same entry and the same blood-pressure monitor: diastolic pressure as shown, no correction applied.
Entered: 81 mmHg
